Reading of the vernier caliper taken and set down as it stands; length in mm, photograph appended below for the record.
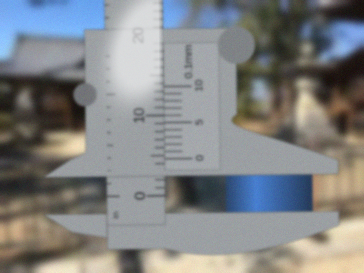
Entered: 4.6 mm
